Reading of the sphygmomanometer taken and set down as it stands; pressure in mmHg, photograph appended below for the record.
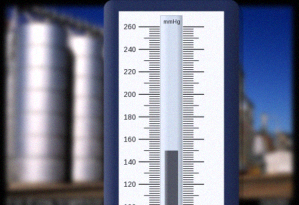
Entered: 150 mmHg
